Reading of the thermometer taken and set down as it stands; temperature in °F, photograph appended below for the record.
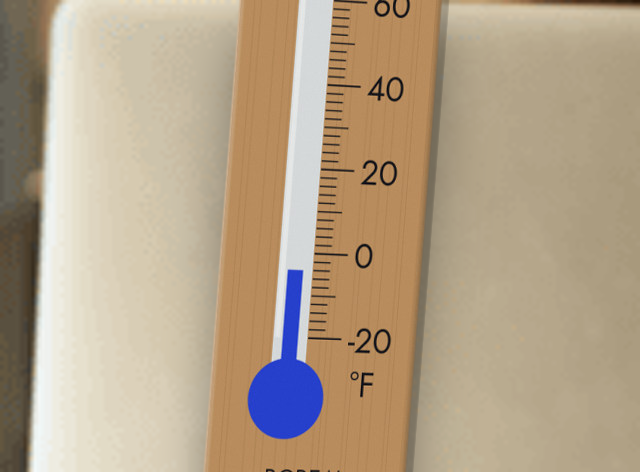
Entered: -4 °F
